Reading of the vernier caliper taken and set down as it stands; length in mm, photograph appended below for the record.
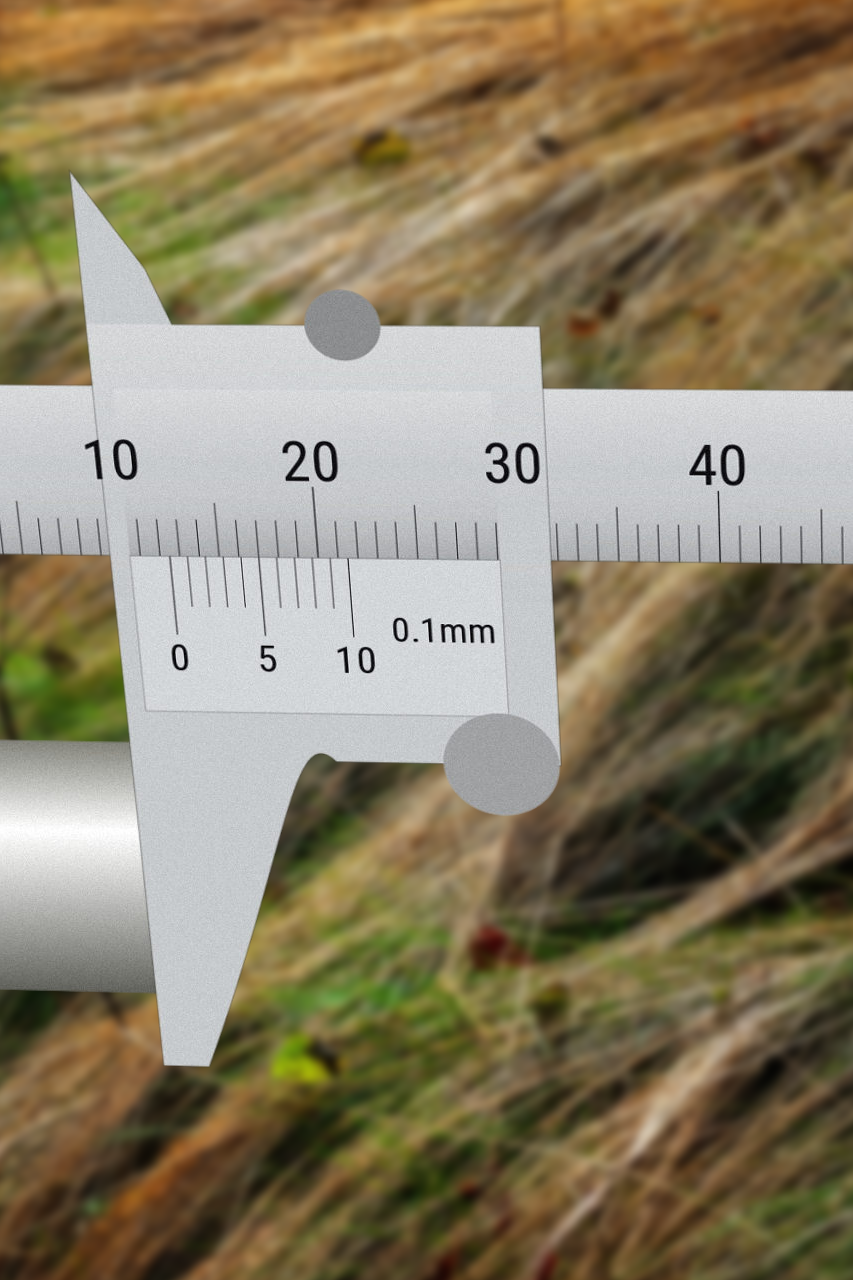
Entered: 12.5 mm
